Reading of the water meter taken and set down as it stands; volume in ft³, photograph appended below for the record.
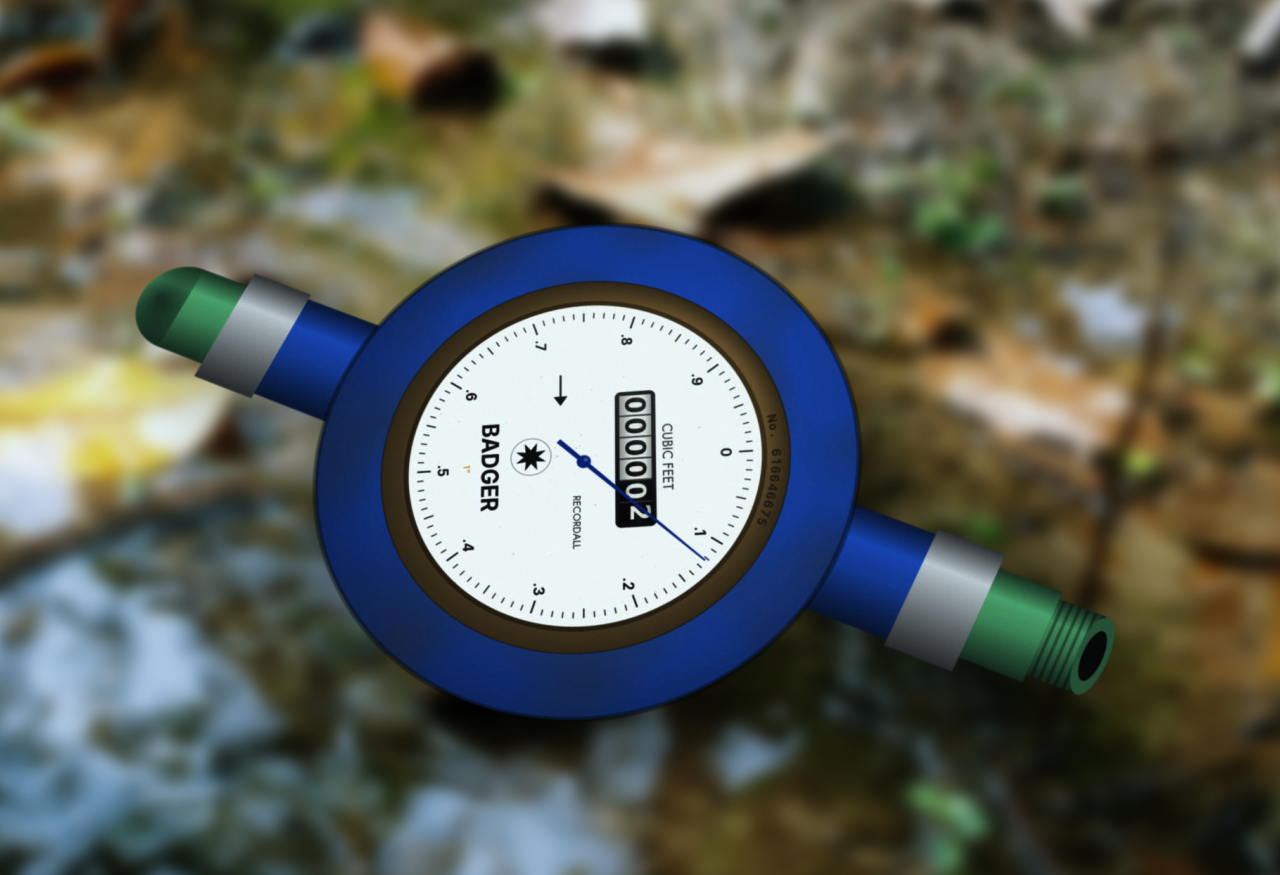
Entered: 2.12 ft³
